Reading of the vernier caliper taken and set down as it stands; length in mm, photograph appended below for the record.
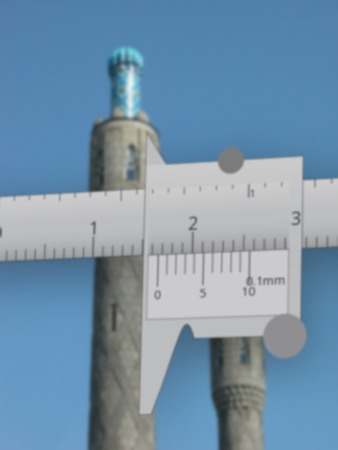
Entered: 16.6 mm
